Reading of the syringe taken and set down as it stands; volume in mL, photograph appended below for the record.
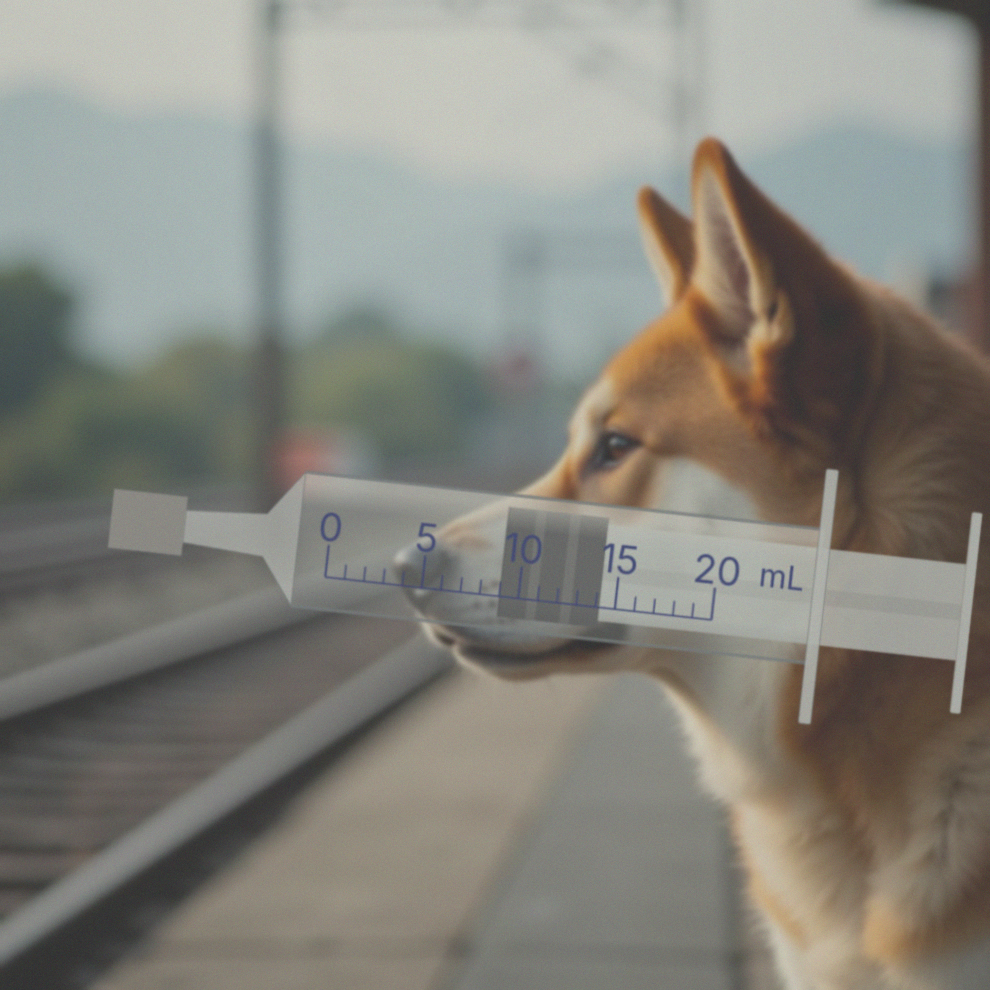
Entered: 9 mL
